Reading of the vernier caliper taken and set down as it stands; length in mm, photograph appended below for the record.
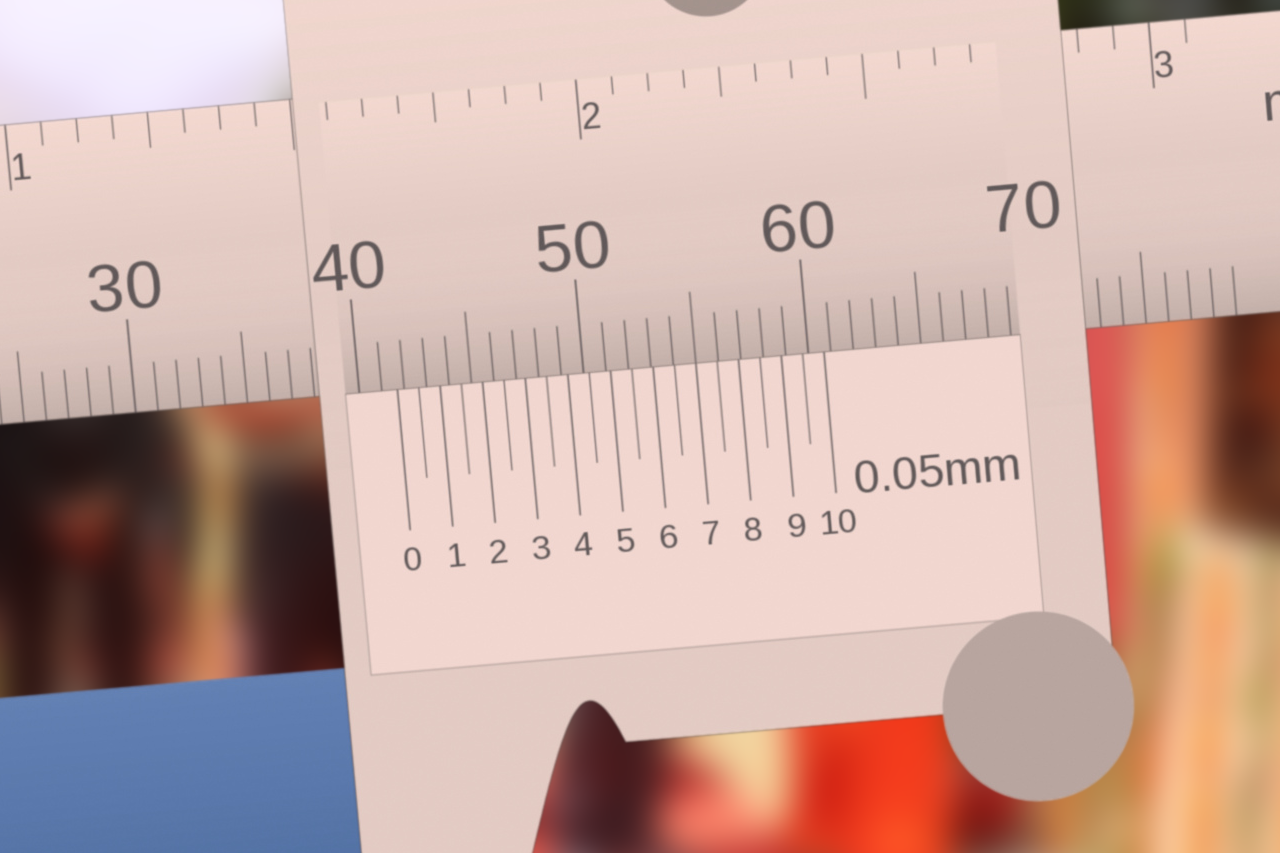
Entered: 41.7 mm
